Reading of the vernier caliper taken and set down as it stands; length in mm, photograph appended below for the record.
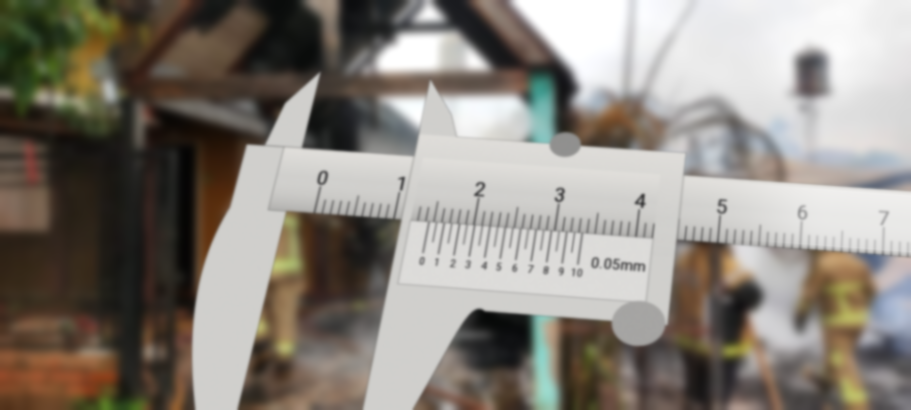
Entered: 14.4 mm
